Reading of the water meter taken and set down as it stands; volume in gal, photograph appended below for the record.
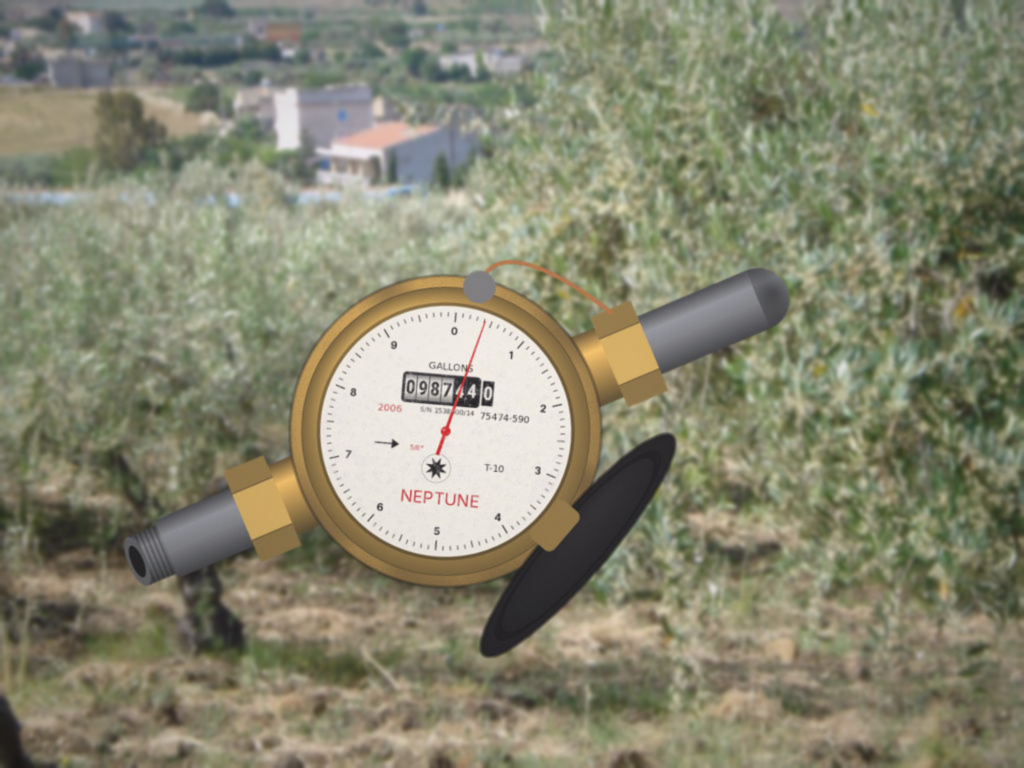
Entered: 987440.4 gal
